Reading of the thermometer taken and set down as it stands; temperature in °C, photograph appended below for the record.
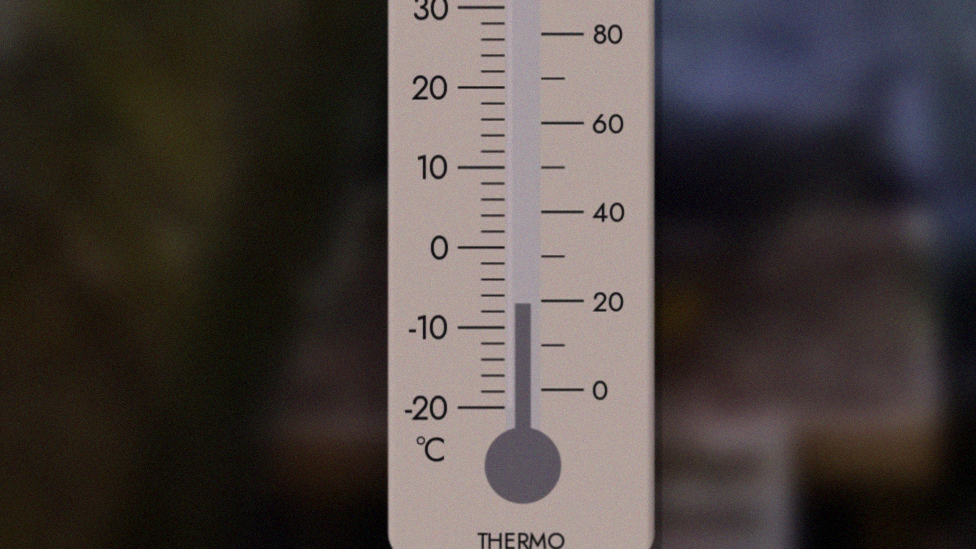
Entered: -7 °C
